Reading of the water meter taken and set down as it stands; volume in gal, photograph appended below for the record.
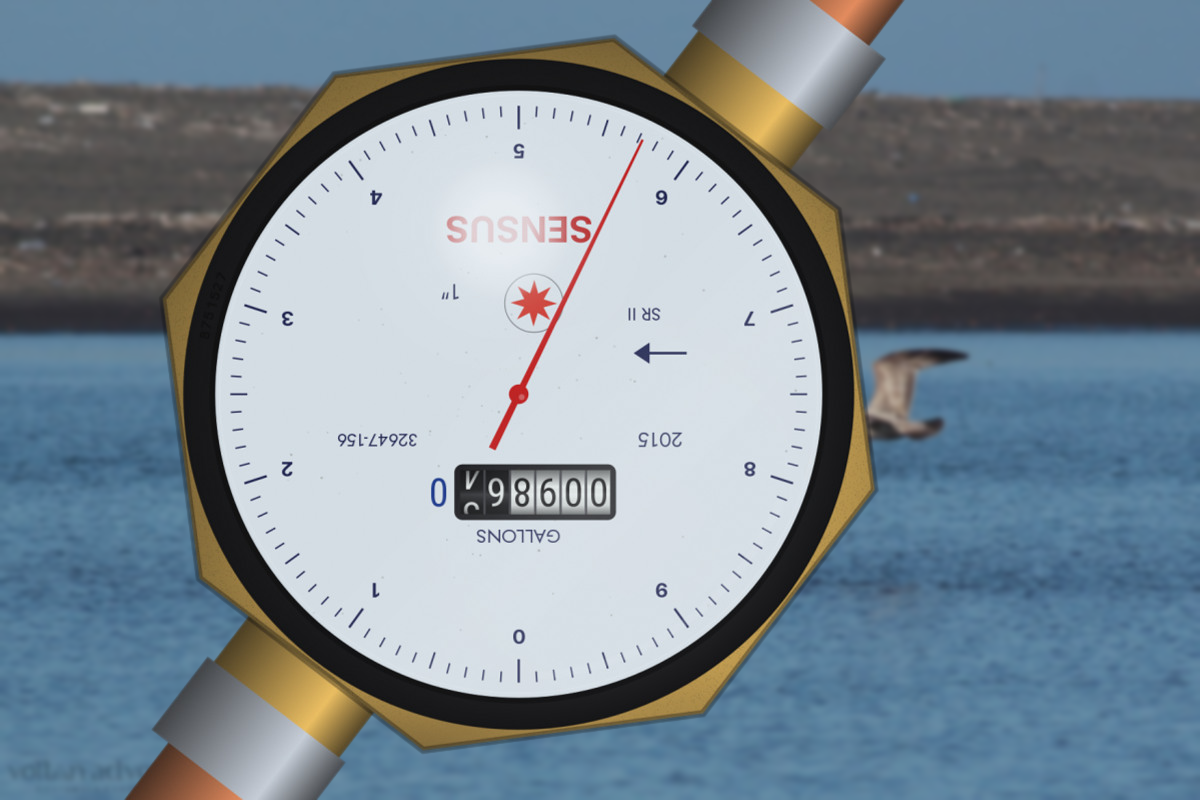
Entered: 98635.7 gal
